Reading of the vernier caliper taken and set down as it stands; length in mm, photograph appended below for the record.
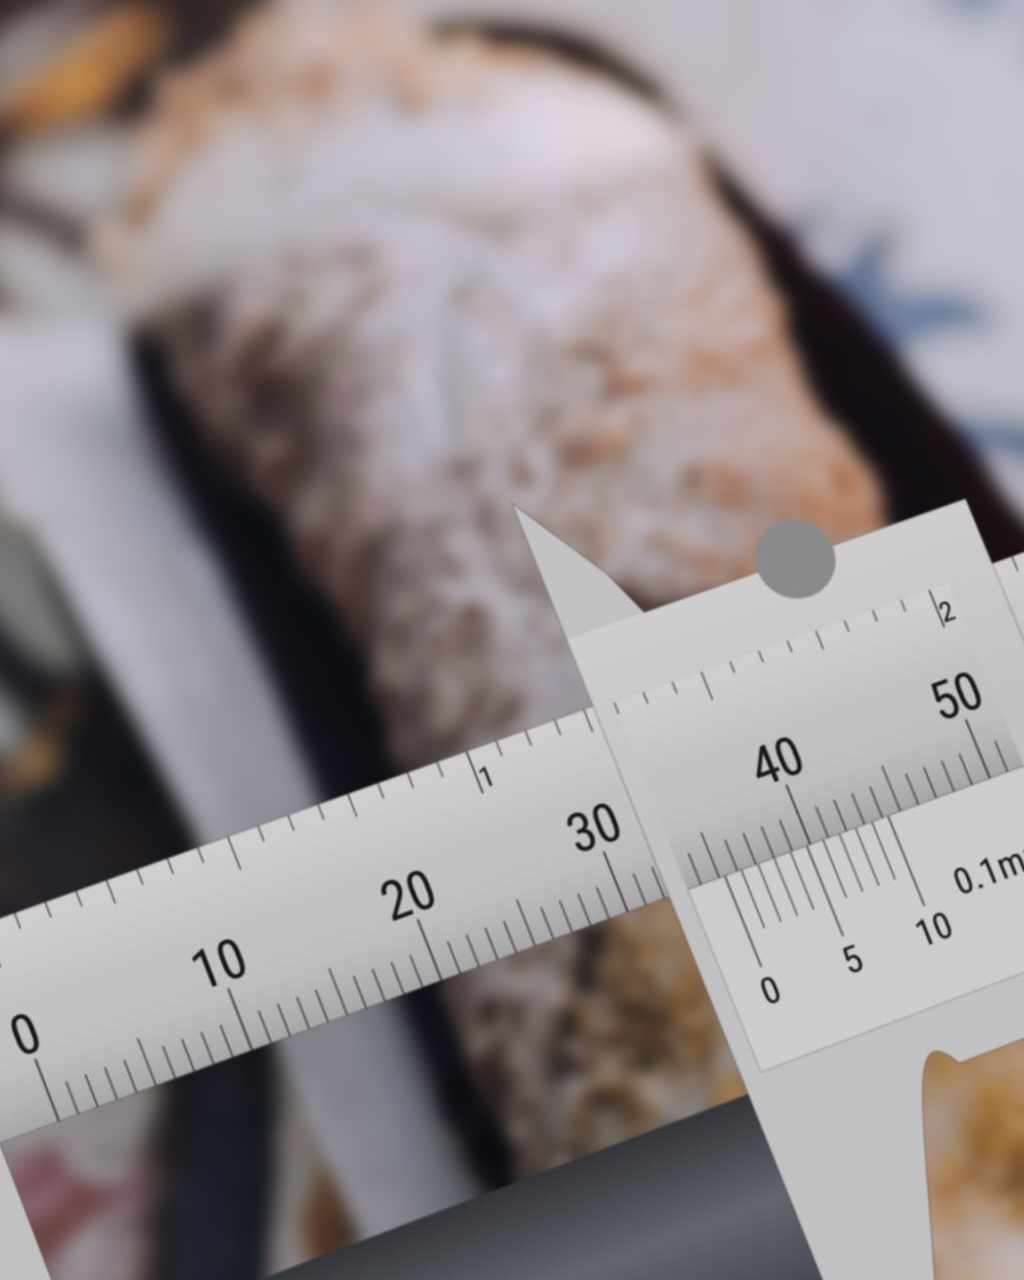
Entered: 35.3 mm
